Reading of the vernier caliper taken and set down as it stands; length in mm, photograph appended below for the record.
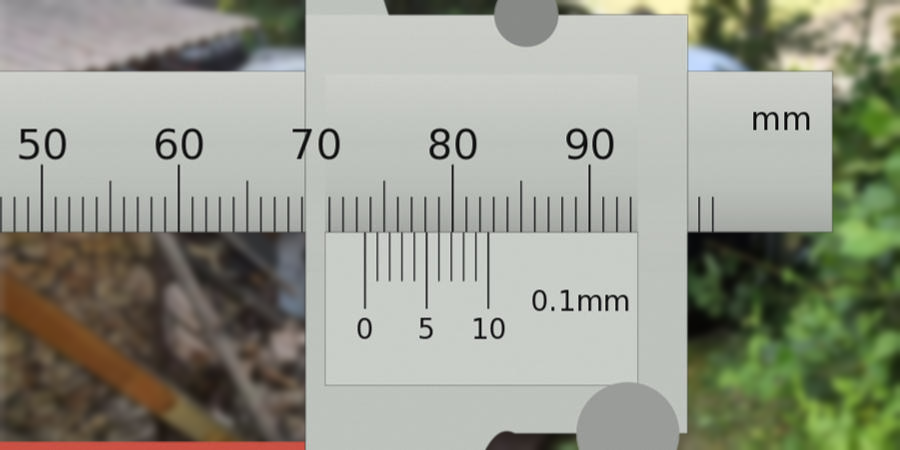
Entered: 73.6 mm
